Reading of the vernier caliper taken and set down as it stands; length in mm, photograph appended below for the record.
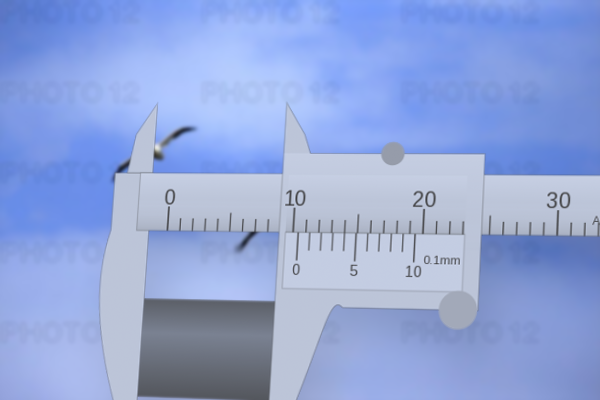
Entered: 10.4 mm
